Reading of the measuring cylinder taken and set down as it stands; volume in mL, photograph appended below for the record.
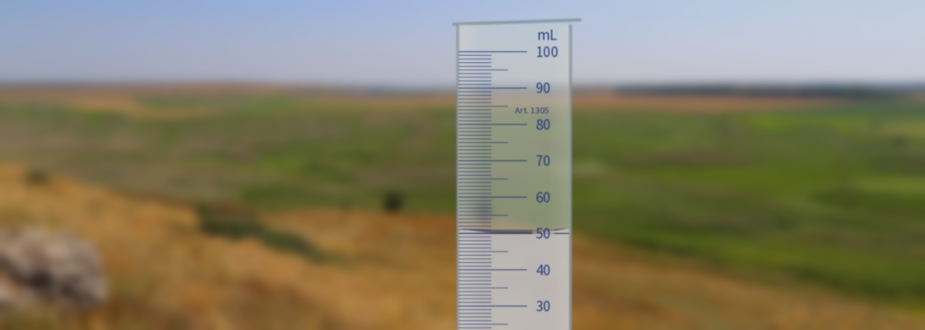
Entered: 50 mL
